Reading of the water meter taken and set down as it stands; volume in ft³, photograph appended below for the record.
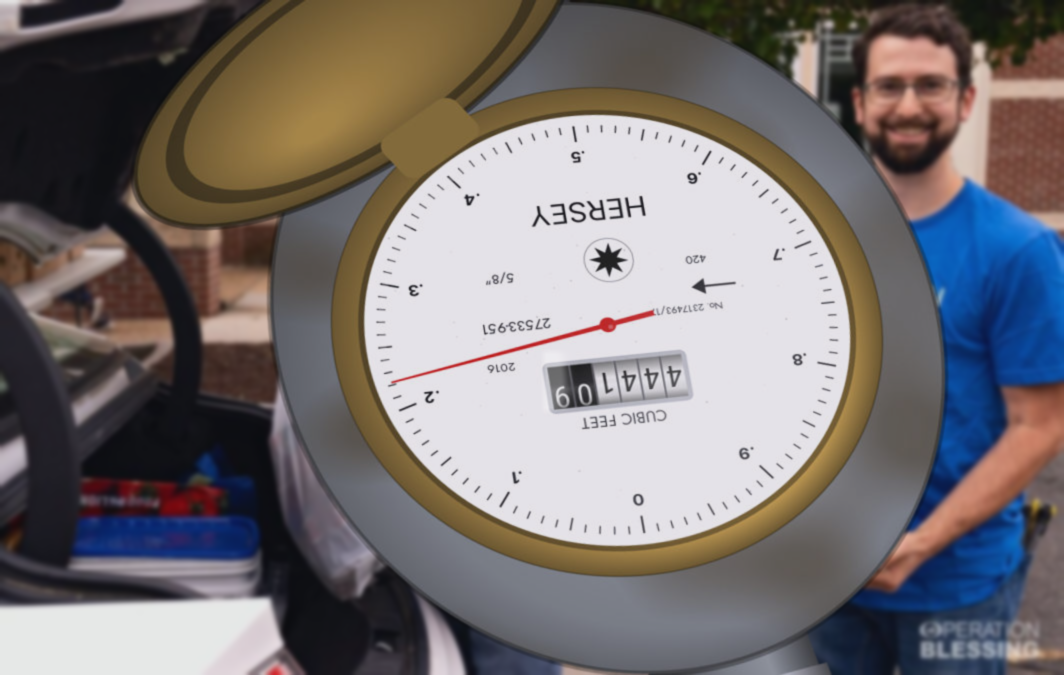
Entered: 444109.22 ft³
